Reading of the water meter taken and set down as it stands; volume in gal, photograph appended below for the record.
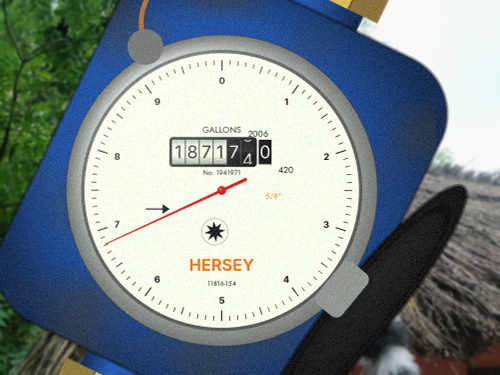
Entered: 1871736.8 gal
